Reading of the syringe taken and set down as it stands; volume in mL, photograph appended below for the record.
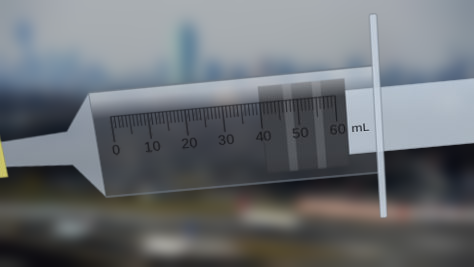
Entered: 40 mL
